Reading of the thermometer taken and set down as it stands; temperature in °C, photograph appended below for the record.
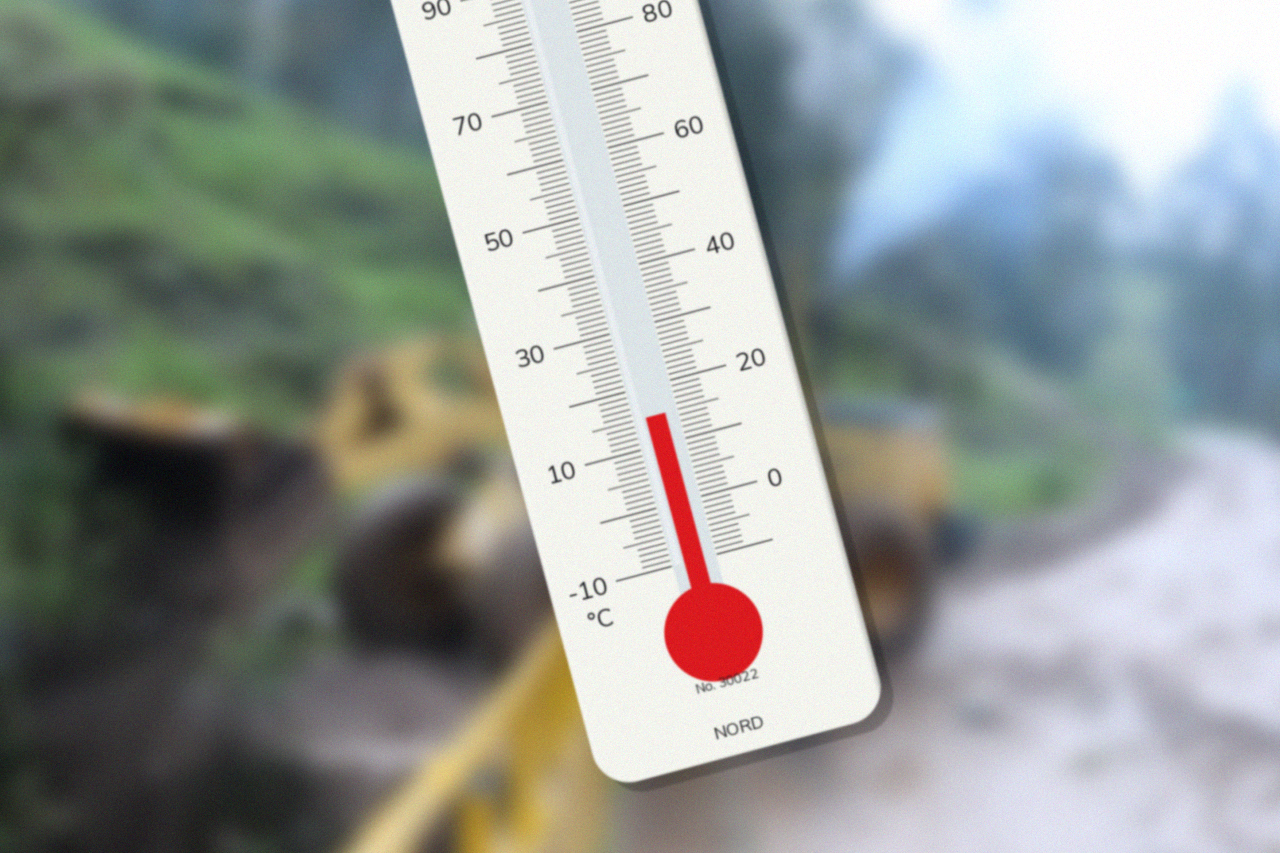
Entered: 15 °C
